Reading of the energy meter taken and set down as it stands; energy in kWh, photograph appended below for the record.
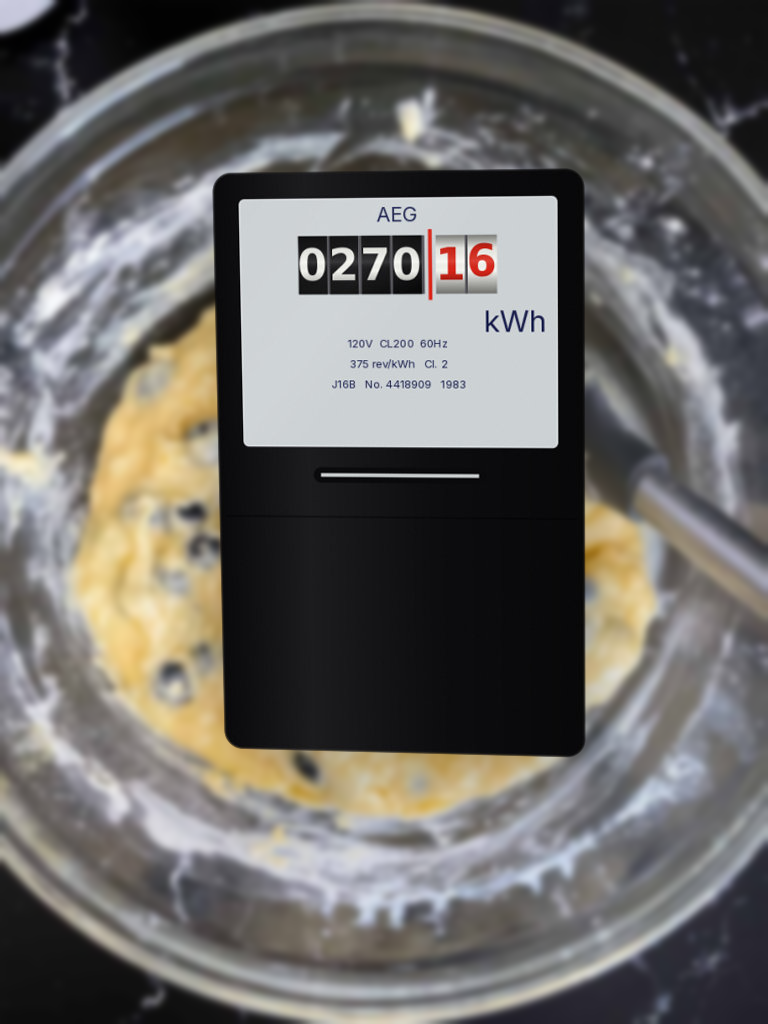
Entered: 270.16 kWh
